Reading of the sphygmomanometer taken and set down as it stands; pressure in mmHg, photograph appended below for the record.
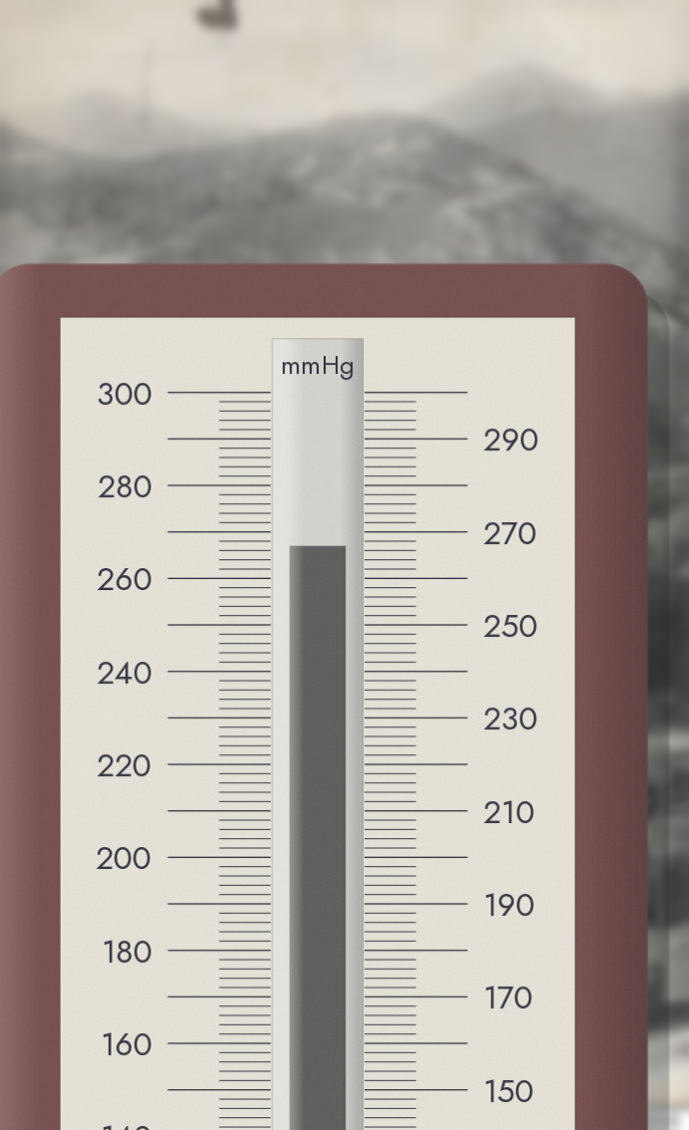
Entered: 267 mmHg
